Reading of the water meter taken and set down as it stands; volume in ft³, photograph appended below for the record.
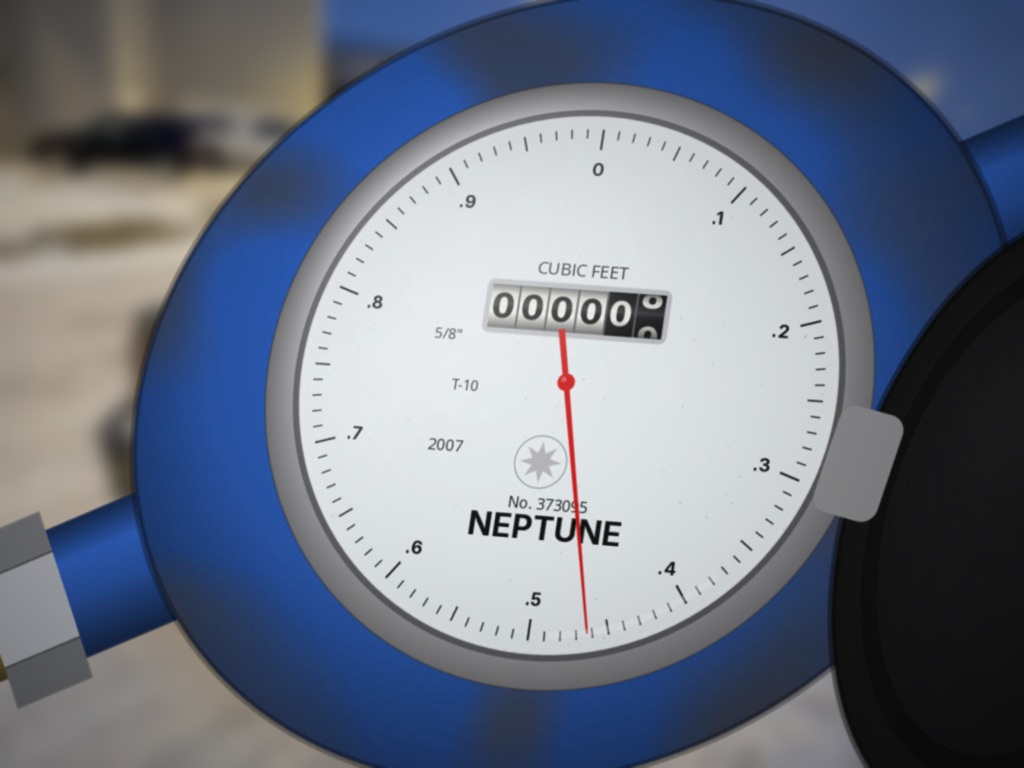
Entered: 8.46 ft³
